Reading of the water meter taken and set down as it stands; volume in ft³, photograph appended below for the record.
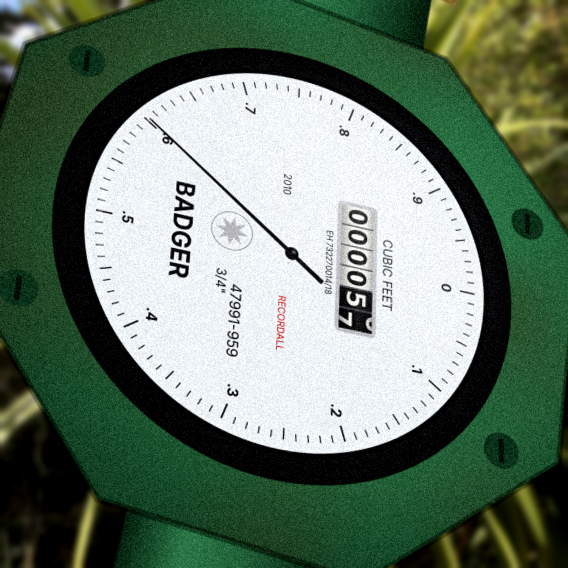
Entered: 56.60 ft³
